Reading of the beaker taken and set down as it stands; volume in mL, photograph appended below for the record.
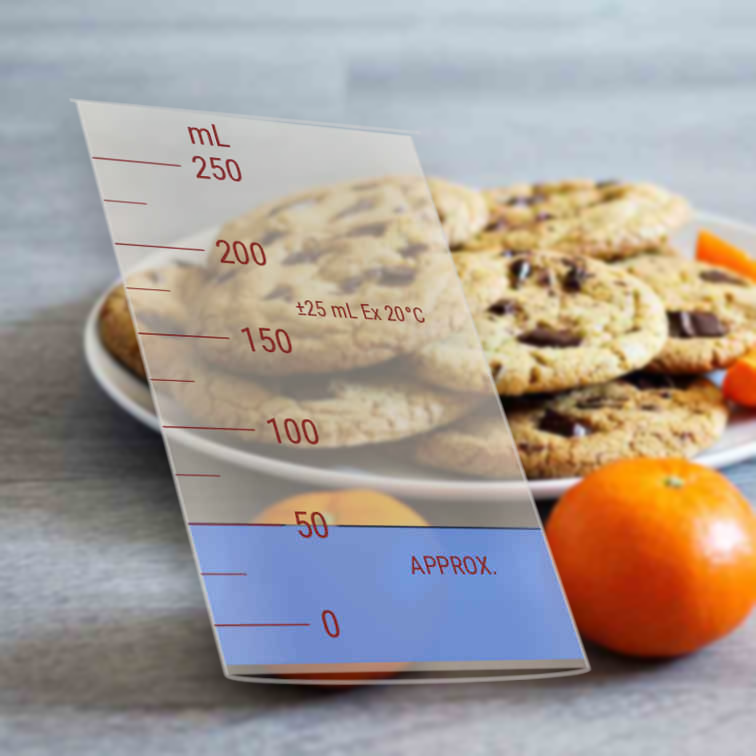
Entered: 50 mL
